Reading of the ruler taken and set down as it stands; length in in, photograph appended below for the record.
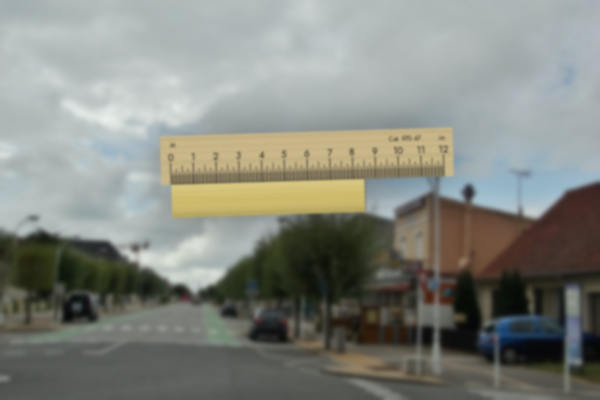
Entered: 8.5 in
